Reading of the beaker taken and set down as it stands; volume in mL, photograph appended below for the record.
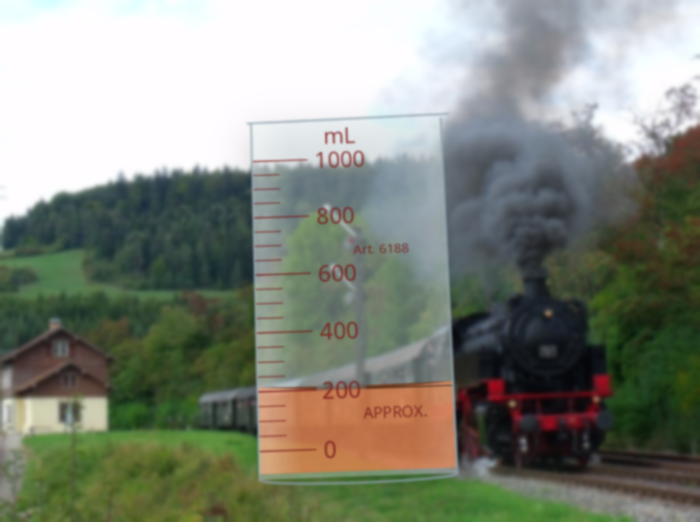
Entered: 200 mL
